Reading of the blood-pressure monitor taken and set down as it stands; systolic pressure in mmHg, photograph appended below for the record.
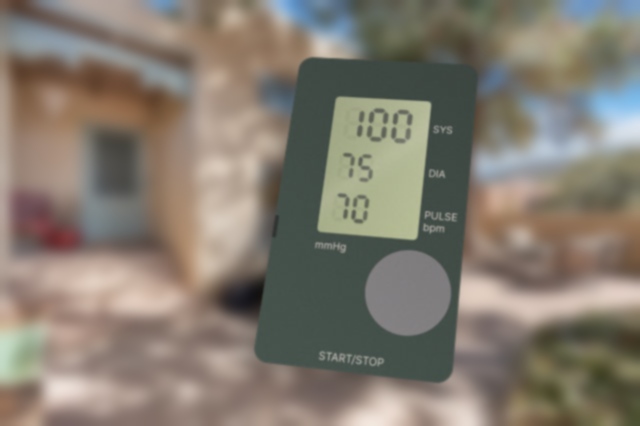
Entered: 100 mmHg
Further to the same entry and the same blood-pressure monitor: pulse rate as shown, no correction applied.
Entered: 70 bpm
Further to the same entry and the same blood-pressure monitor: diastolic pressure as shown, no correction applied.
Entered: 75 mmHg
